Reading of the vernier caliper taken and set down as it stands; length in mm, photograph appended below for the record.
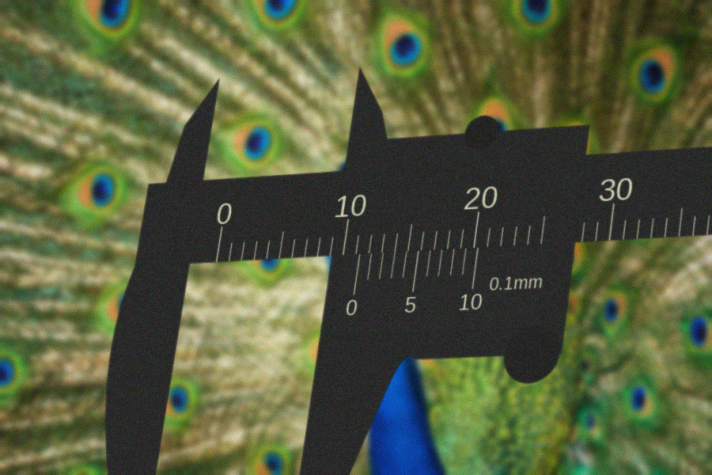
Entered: 11.3 mm
